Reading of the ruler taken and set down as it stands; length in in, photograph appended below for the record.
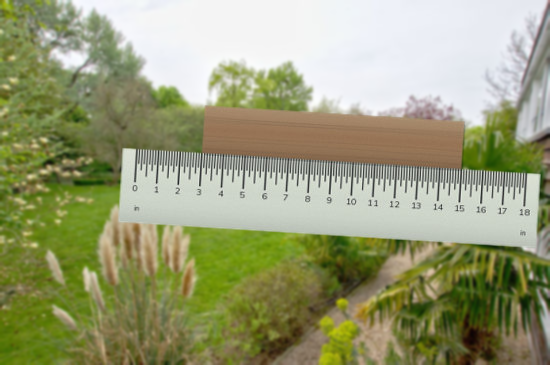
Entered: 12 in
